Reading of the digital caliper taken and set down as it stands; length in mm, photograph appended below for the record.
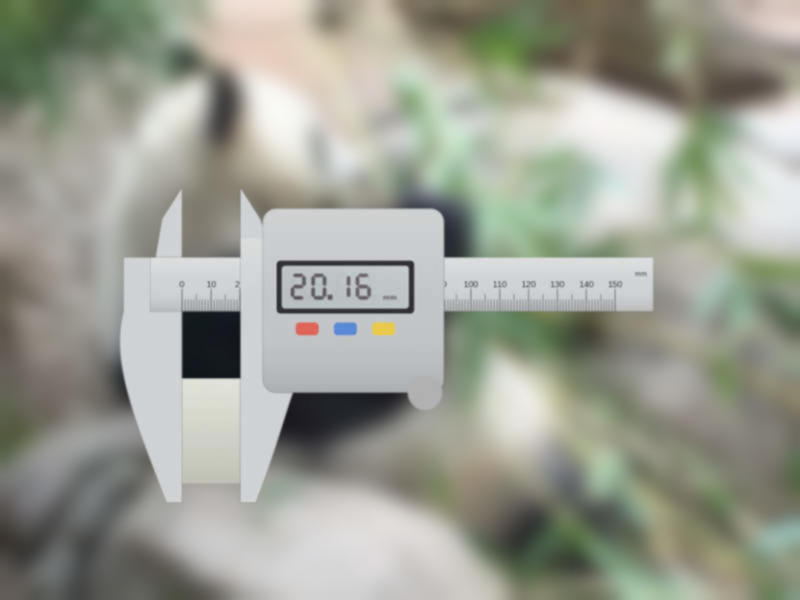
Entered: 20.16 mm
